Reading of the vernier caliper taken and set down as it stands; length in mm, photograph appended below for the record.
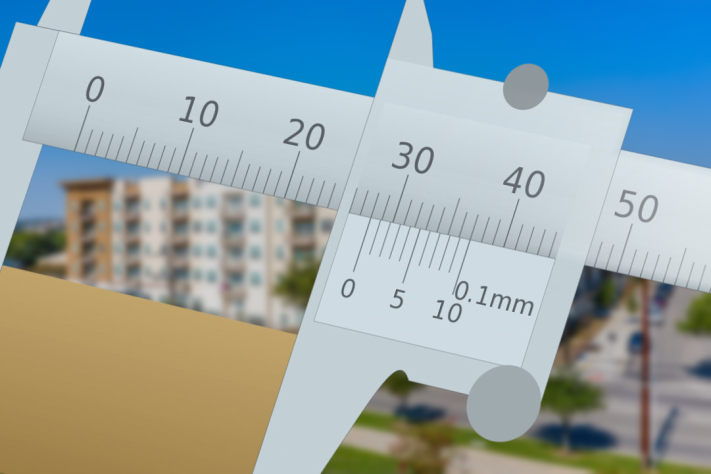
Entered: 28.0 mm
